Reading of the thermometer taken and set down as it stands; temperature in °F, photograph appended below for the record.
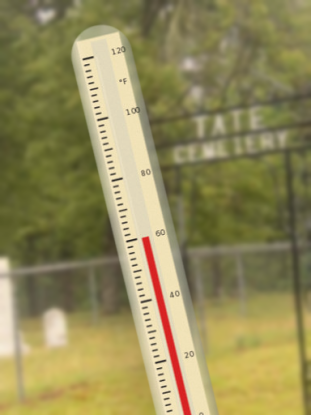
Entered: 60 °F
